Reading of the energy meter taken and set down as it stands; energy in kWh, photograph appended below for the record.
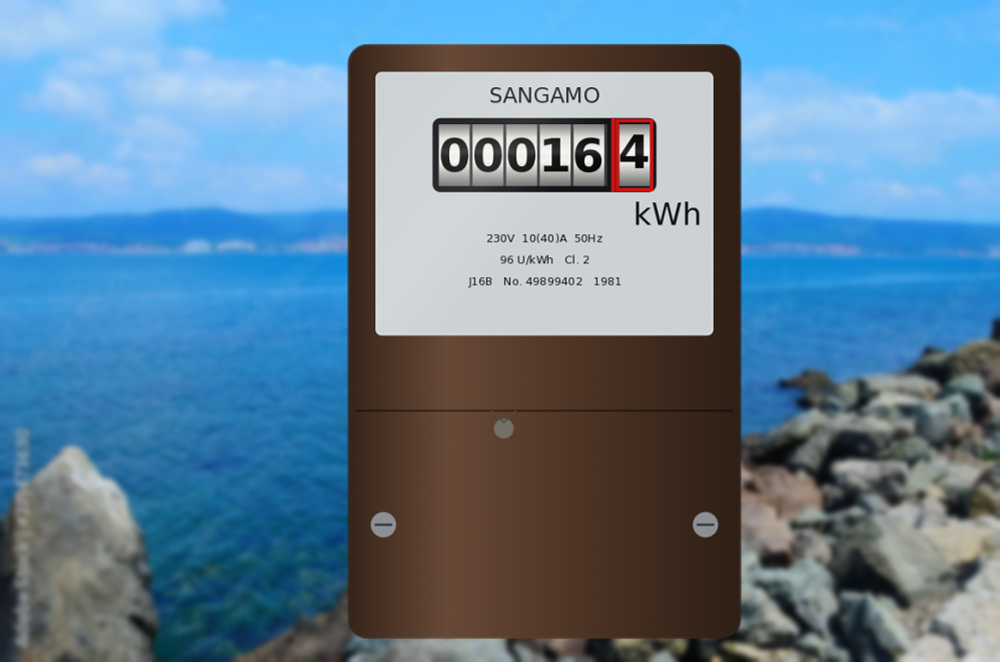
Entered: 16.4 kWh
